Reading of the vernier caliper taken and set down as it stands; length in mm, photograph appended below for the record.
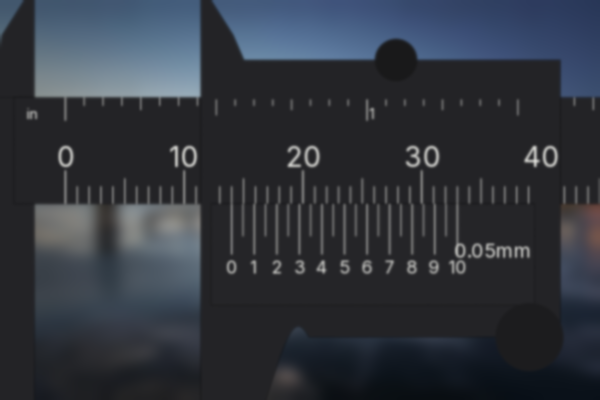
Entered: 14.0 mm
